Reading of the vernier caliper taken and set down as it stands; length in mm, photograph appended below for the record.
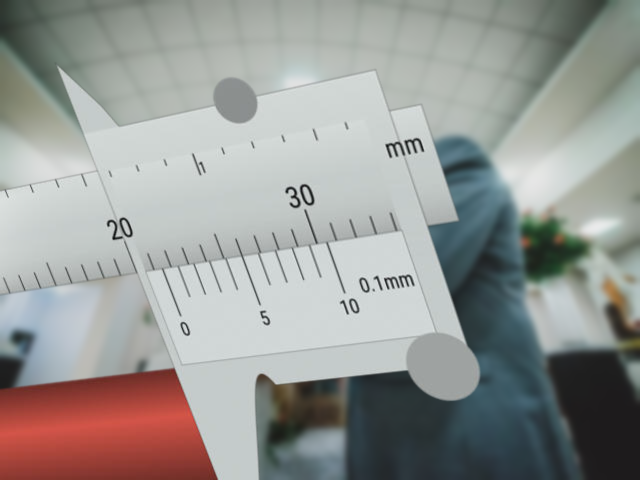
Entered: 21.5 mm
